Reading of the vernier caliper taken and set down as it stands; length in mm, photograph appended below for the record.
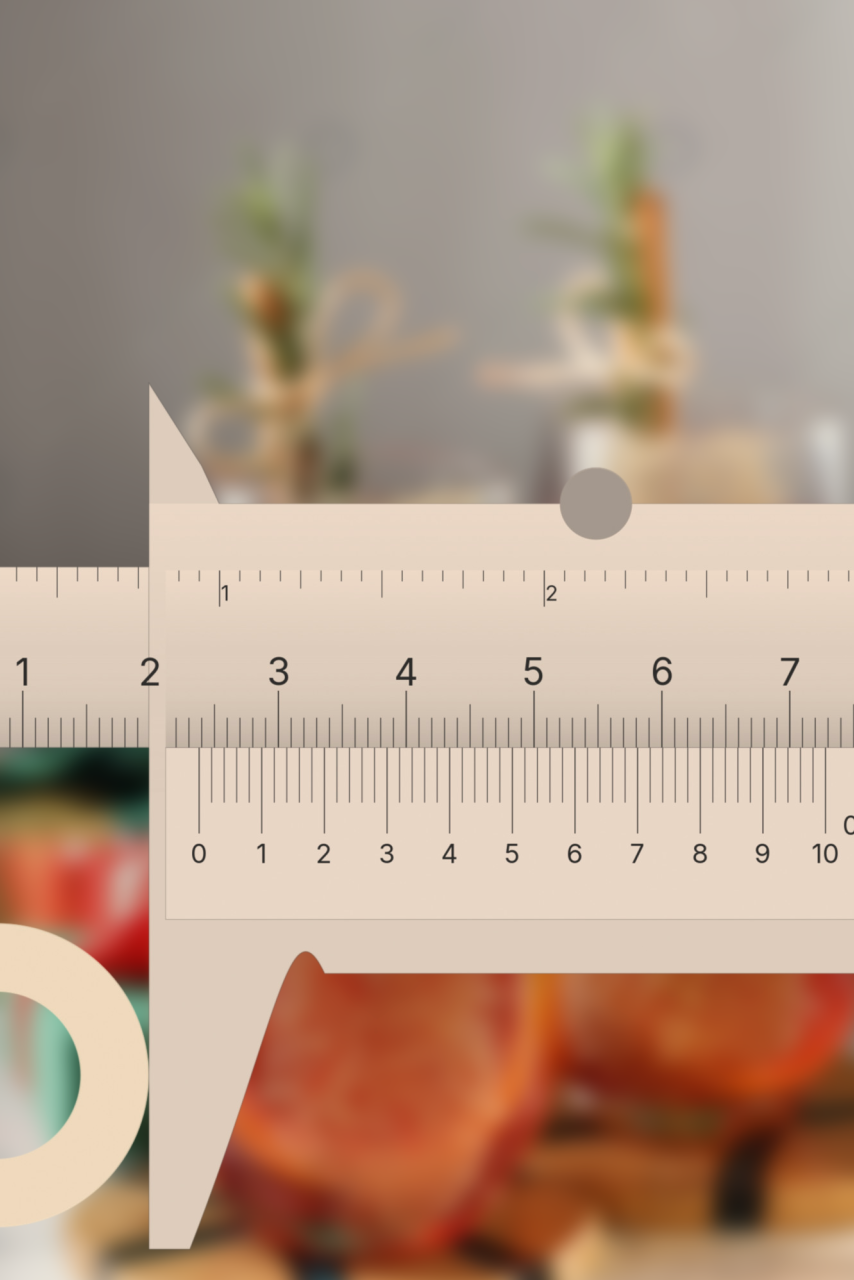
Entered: 23.8 mm
